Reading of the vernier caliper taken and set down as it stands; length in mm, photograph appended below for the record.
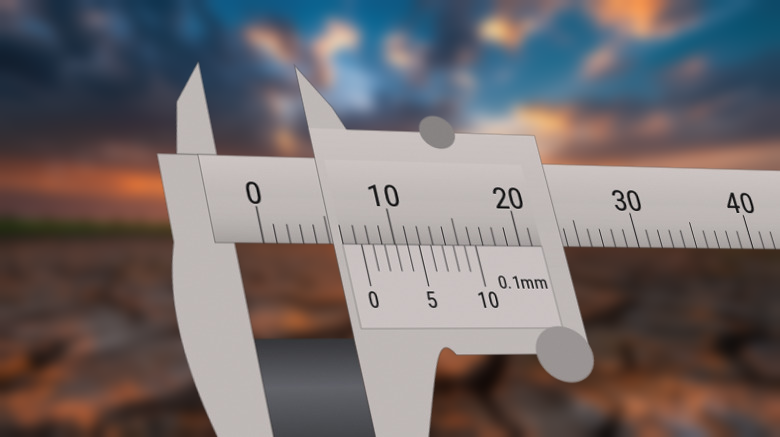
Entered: 7.4 mm
